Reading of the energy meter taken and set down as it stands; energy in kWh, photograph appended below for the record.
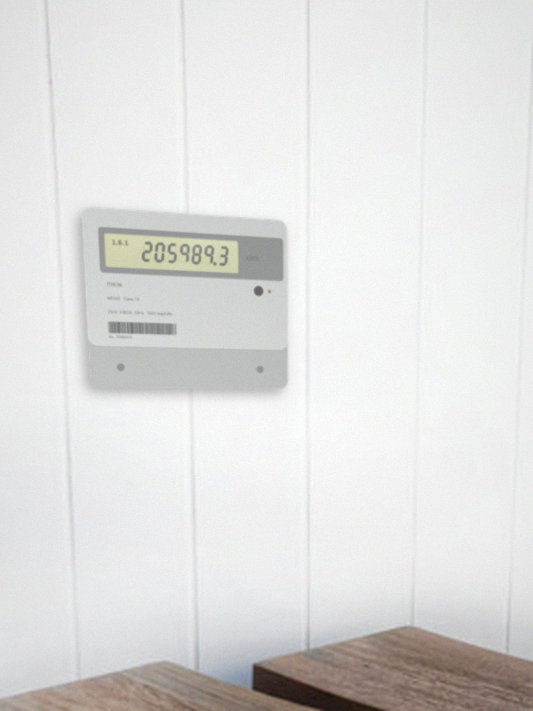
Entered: 205989.3 kWh
